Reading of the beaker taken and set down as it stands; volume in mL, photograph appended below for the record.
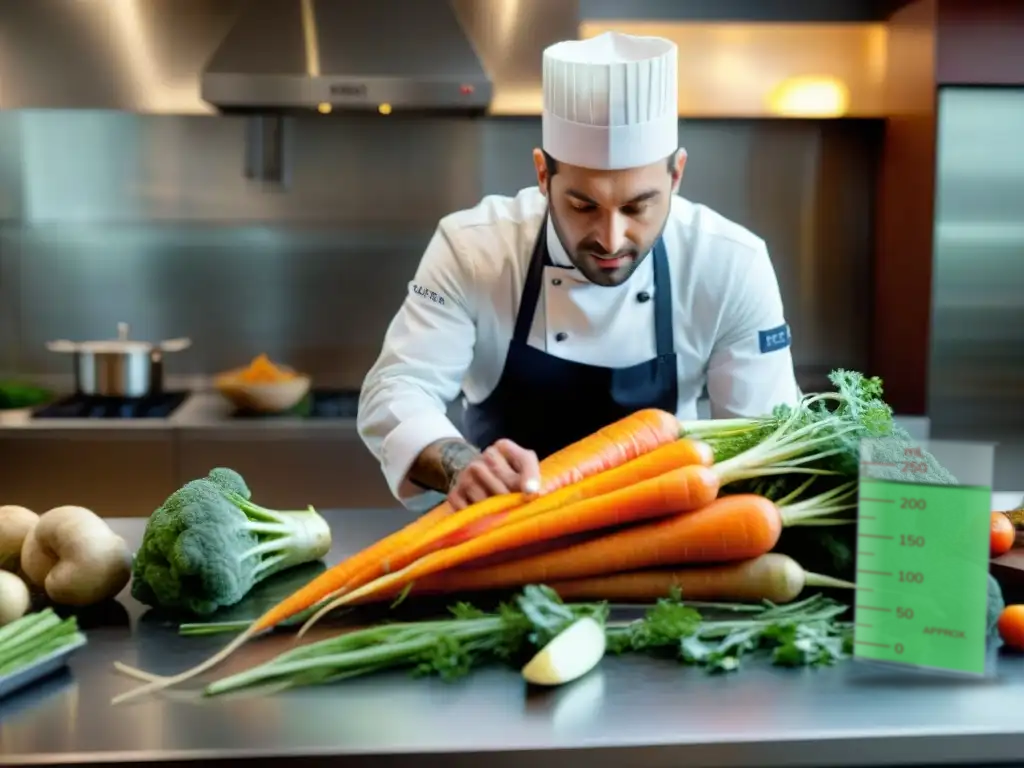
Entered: 225 mL
